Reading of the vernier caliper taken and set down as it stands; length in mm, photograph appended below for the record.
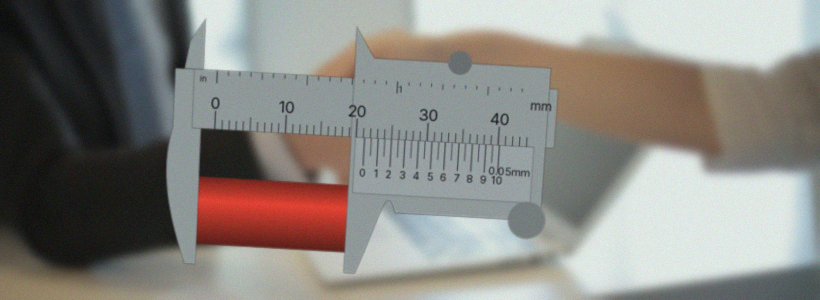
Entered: 21.2 mm
